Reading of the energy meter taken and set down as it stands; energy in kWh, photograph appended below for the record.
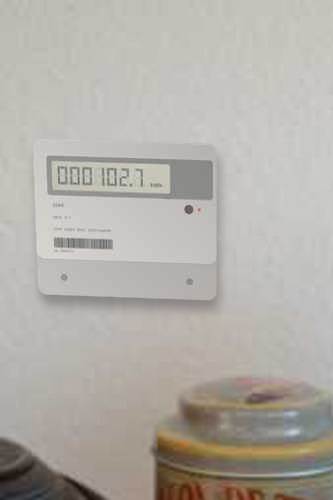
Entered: 102.7 kWh
